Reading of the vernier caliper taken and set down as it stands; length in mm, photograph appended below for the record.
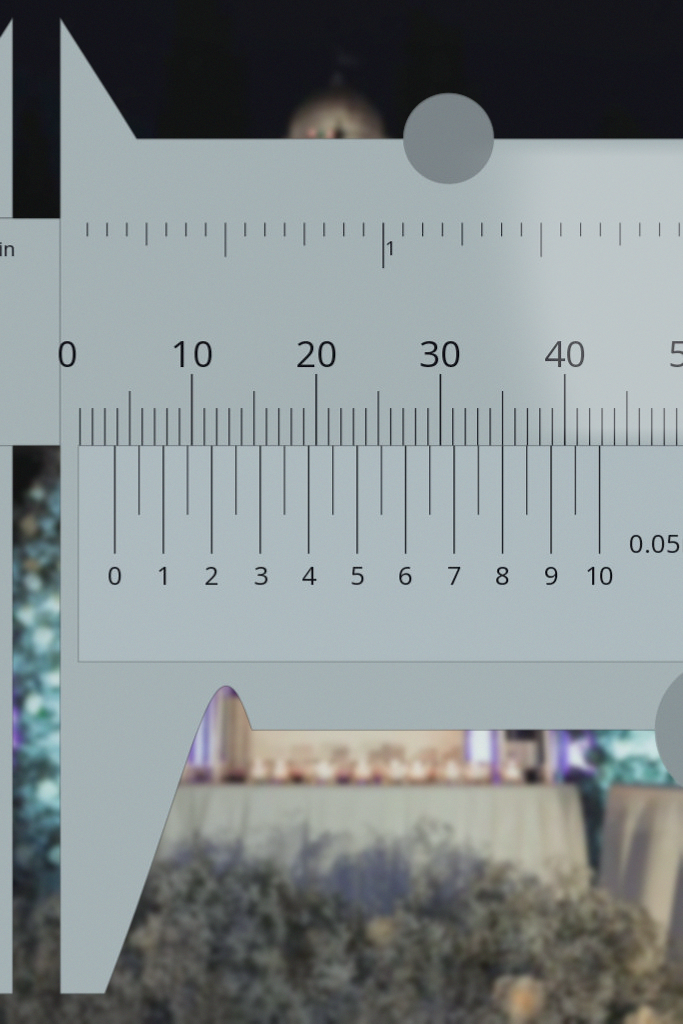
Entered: 3.8 mm
